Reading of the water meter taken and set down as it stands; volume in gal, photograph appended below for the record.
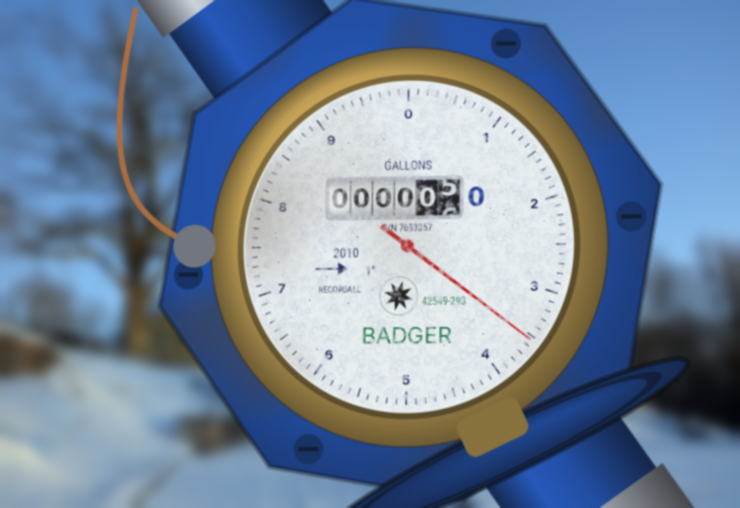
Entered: 53.5 gal
